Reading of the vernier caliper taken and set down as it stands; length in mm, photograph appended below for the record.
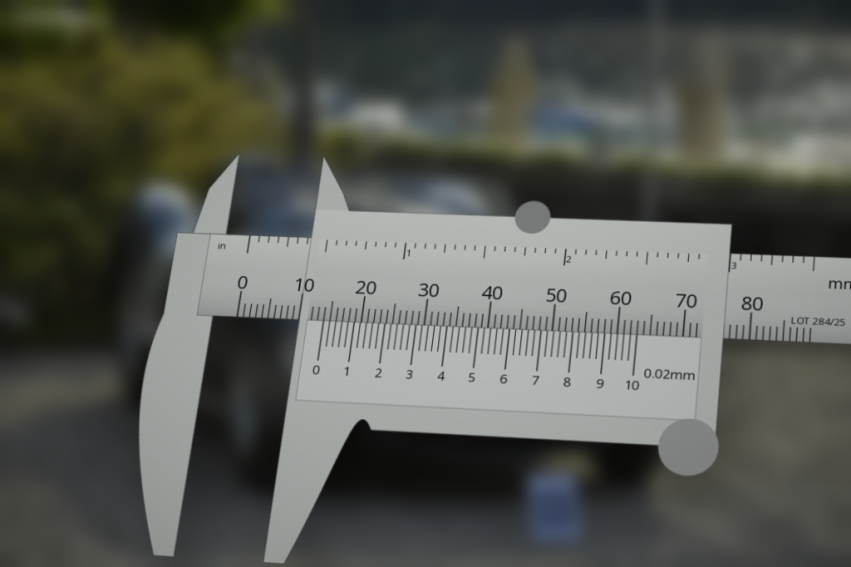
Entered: 14.0 mm
